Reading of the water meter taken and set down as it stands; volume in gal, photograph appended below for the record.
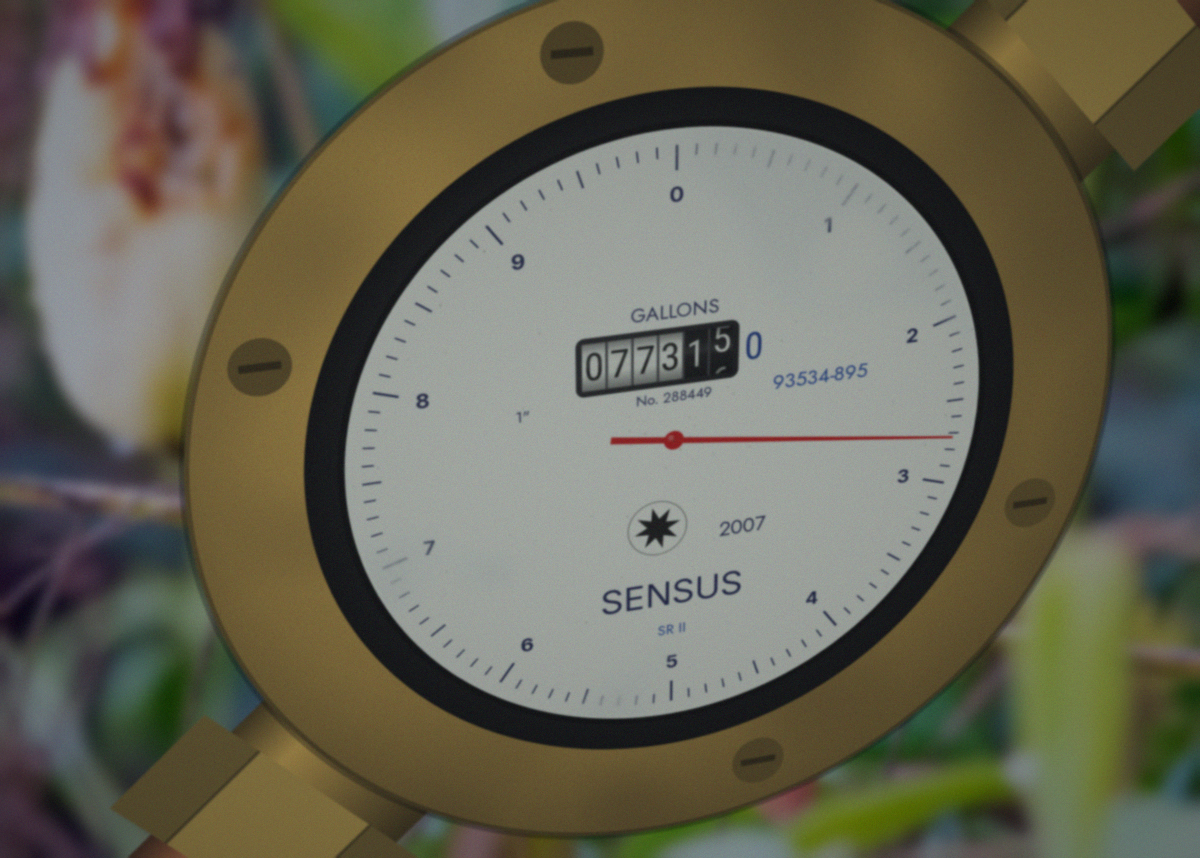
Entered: 773152.7 gal
